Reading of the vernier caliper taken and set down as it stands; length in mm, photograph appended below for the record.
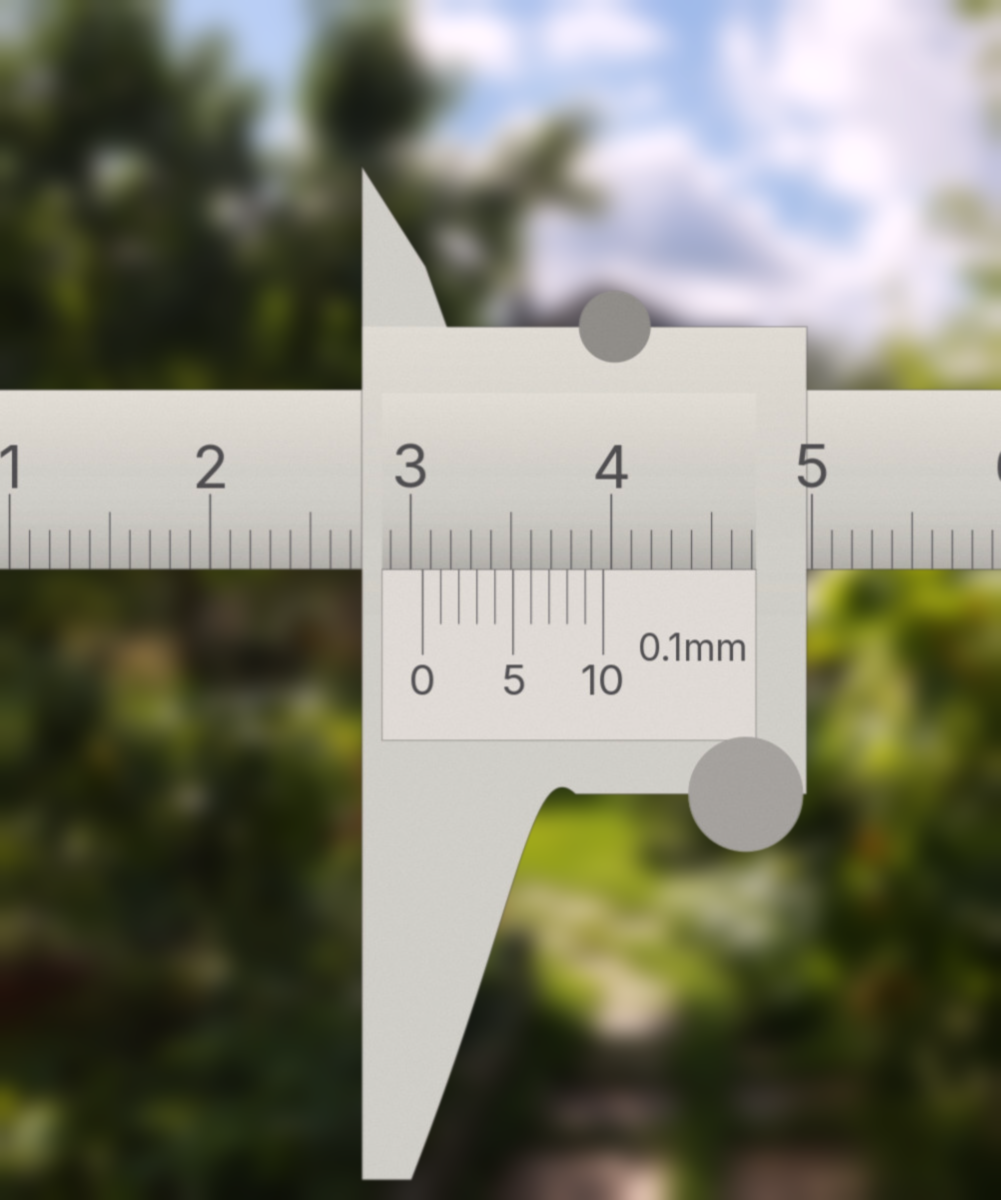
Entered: 30.6 mm
